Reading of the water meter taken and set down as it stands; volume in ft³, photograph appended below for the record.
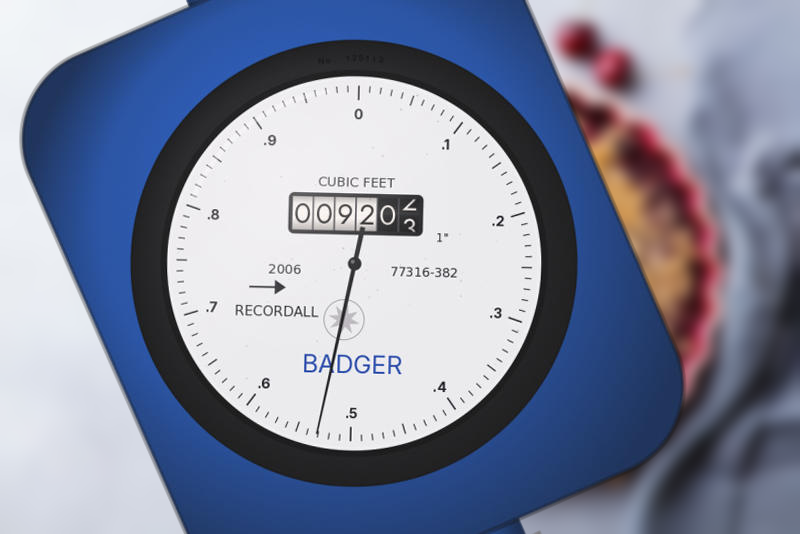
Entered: 9202.53 ft³
